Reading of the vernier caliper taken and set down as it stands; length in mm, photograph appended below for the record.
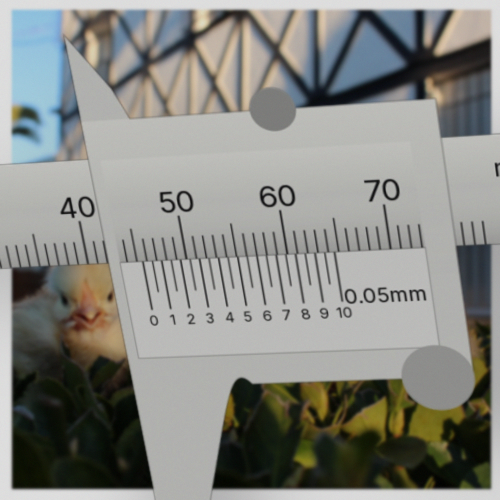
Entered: 45.6 mm
